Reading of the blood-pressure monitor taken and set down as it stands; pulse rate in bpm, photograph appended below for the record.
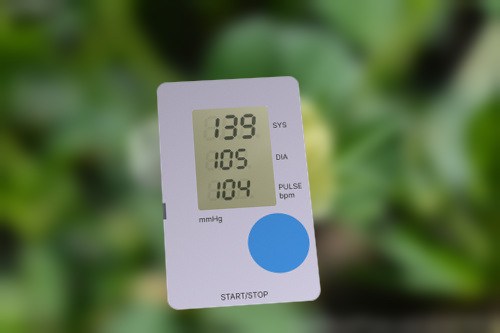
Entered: 104 bpm
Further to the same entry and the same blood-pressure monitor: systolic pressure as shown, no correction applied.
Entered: 139 mmHg
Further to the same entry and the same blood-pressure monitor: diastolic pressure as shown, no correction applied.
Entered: 105 mmHg
